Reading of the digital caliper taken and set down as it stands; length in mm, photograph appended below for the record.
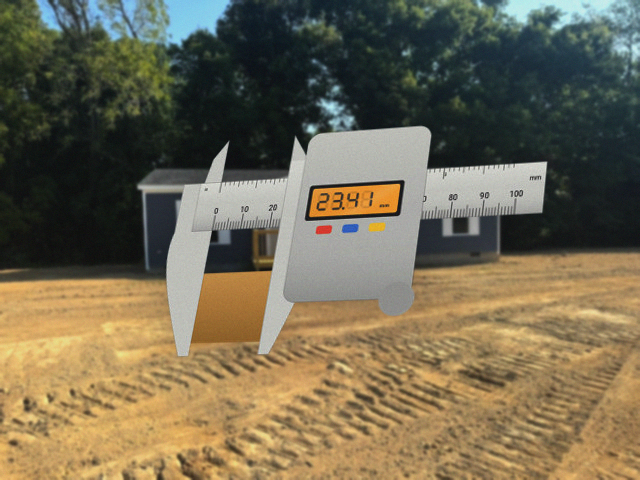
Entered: 23.41 mm
